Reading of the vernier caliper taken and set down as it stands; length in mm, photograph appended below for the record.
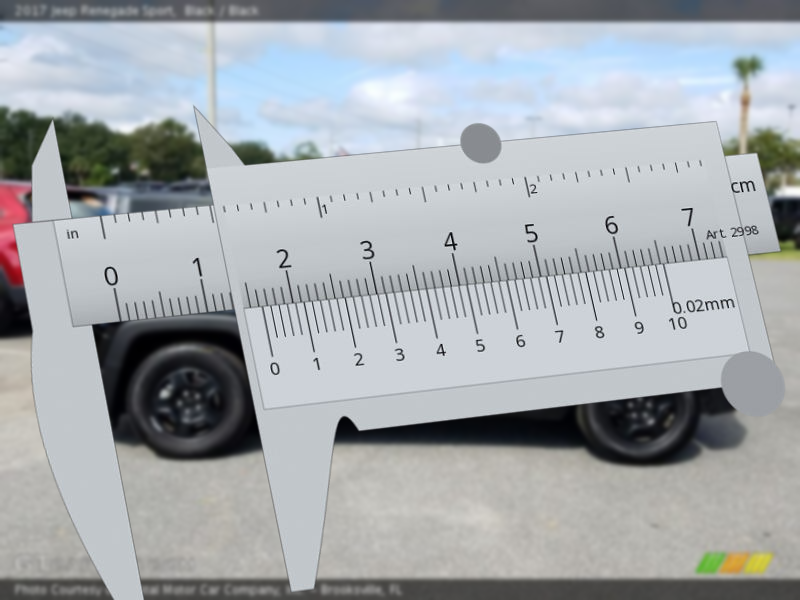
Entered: 16.4 mm
